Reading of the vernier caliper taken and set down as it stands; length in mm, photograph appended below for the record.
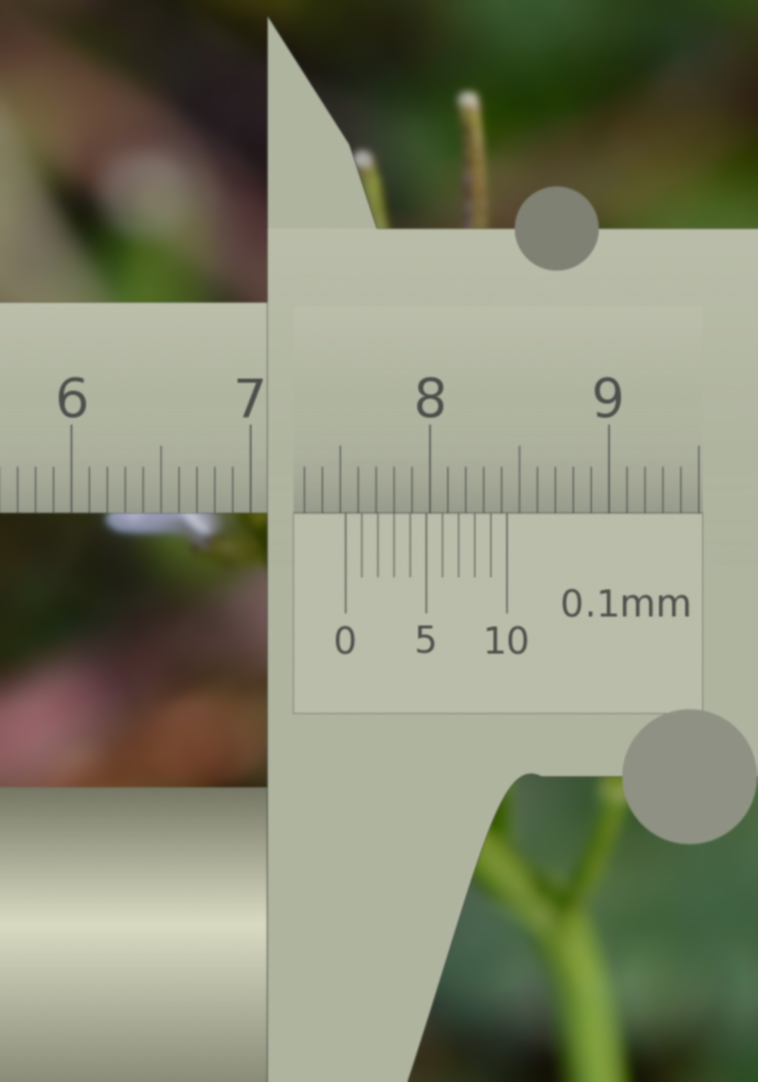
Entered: 75.3 mm
